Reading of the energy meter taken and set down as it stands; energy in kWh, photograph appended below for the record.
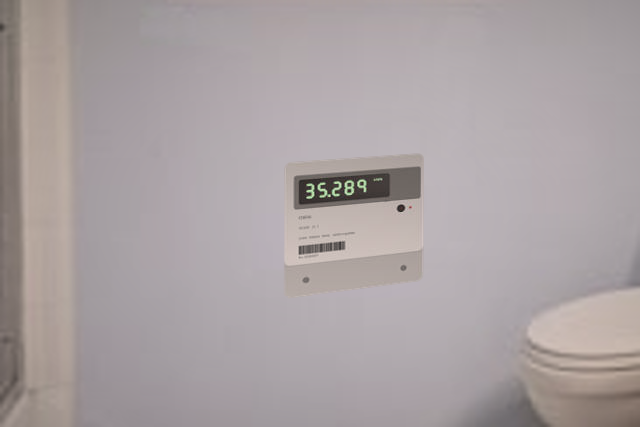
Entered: 35.289 kWh
